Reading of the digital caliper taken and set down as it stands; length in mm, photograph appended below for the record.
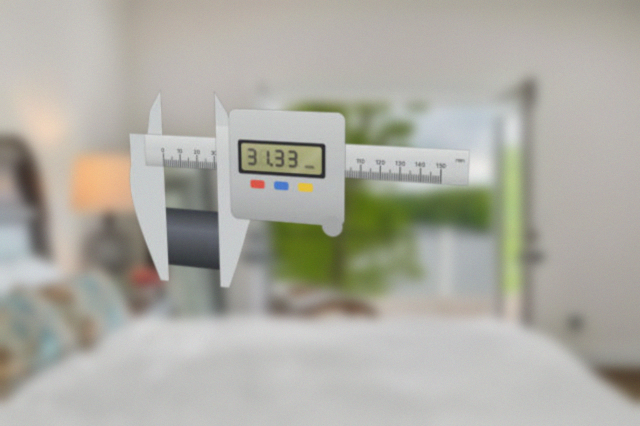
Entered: 31.33 mm
